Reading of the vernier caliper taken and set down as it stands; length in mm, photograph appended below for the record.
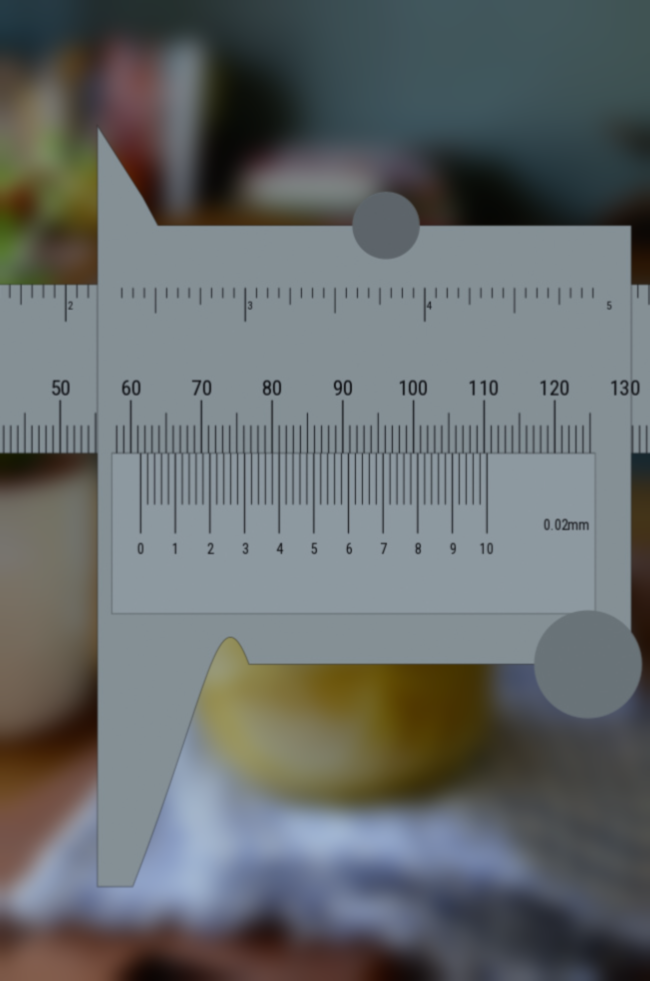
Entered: 61.4 mm
